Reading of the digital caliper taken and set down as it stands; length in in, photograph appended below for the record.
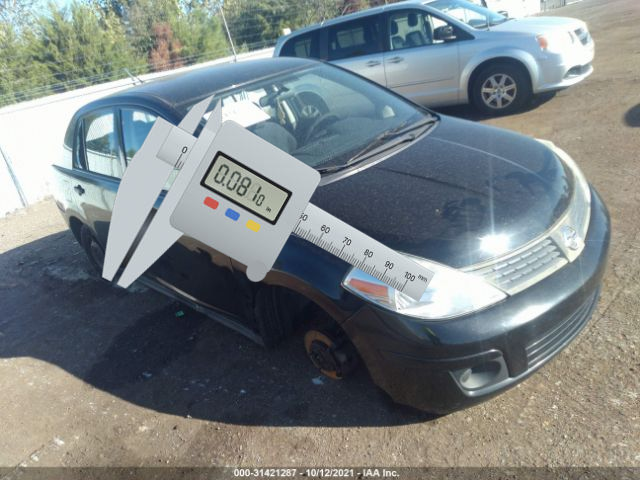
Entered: 0.0810 in
